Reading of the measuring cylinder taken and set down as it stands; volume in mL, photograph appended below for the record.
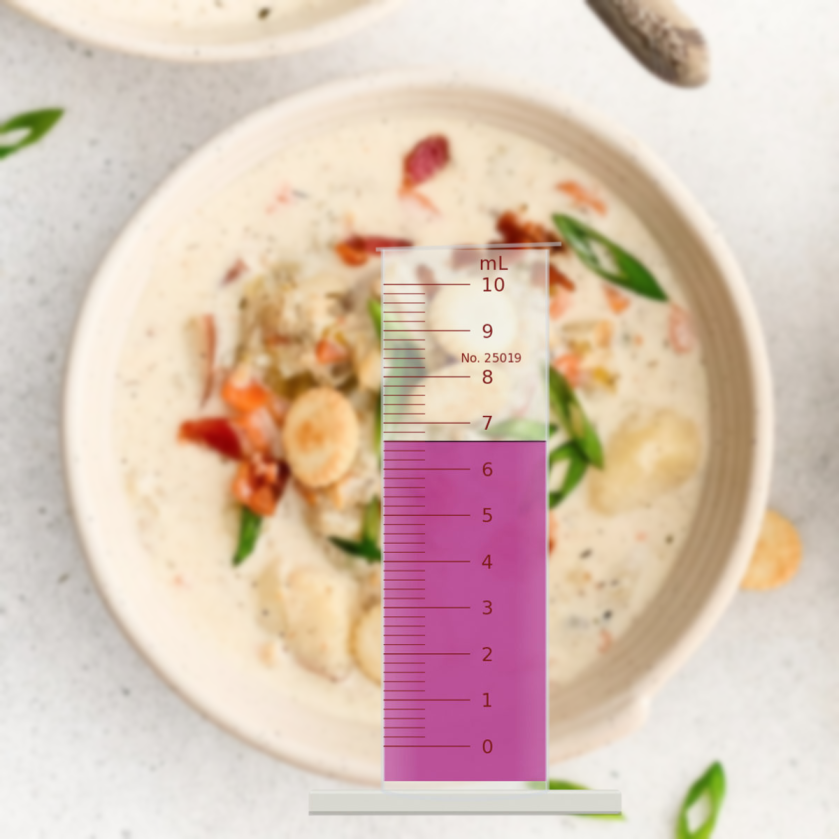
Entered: 6.6 mL
